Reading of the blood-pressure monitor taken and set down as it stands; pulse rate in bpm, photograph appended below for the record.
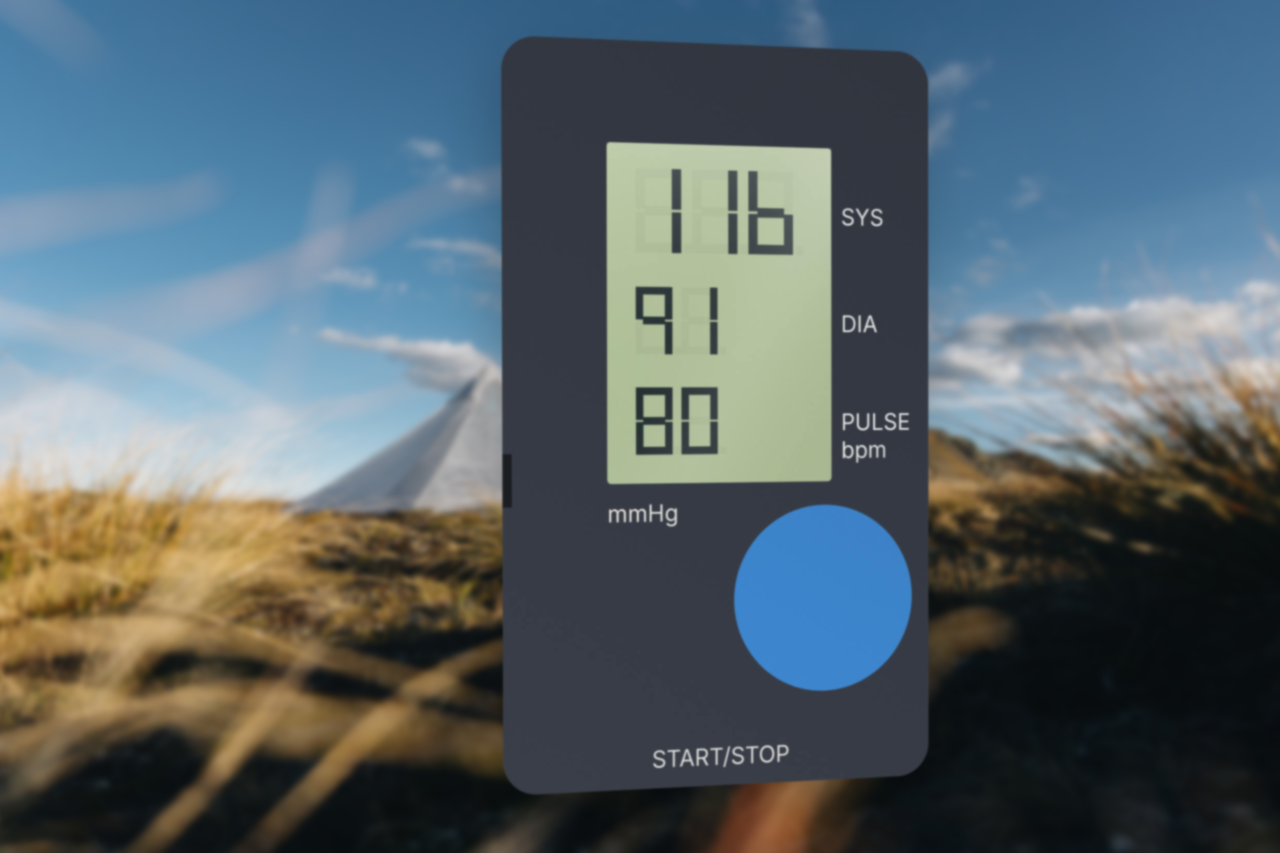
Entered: 80 bpm
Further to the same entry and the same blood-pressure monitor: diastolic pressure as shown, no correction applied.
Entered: 91 mmHg
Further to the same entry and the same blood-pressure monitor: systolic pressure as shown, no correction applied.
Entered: 116 mmHg
